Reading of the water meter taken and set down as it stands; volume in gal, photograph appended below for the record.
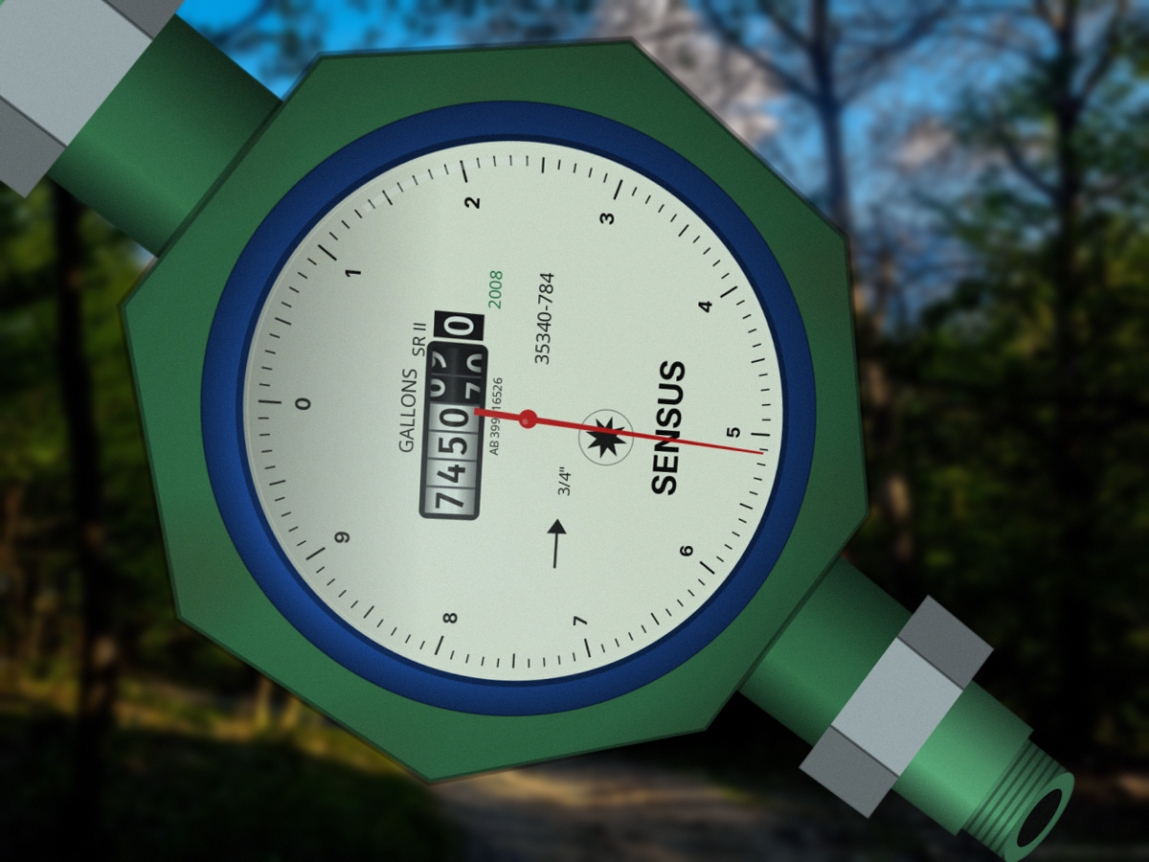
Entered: 7450695.1 gal
